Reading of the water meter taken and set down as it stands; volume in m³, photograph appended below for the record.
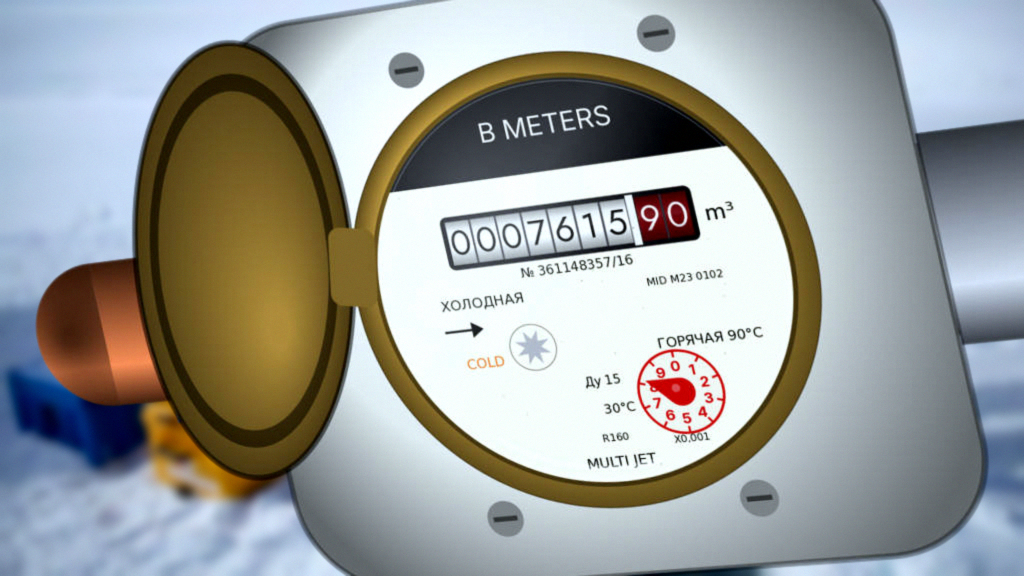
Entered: 7615.908 m³
